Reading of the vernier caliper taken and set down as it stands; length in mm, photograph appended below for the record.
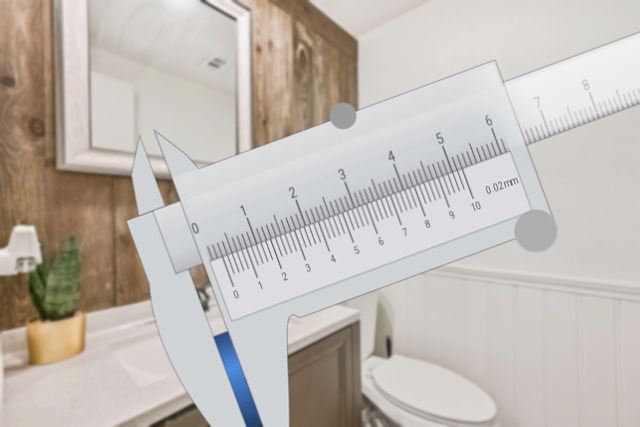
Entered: 3.0 mm
